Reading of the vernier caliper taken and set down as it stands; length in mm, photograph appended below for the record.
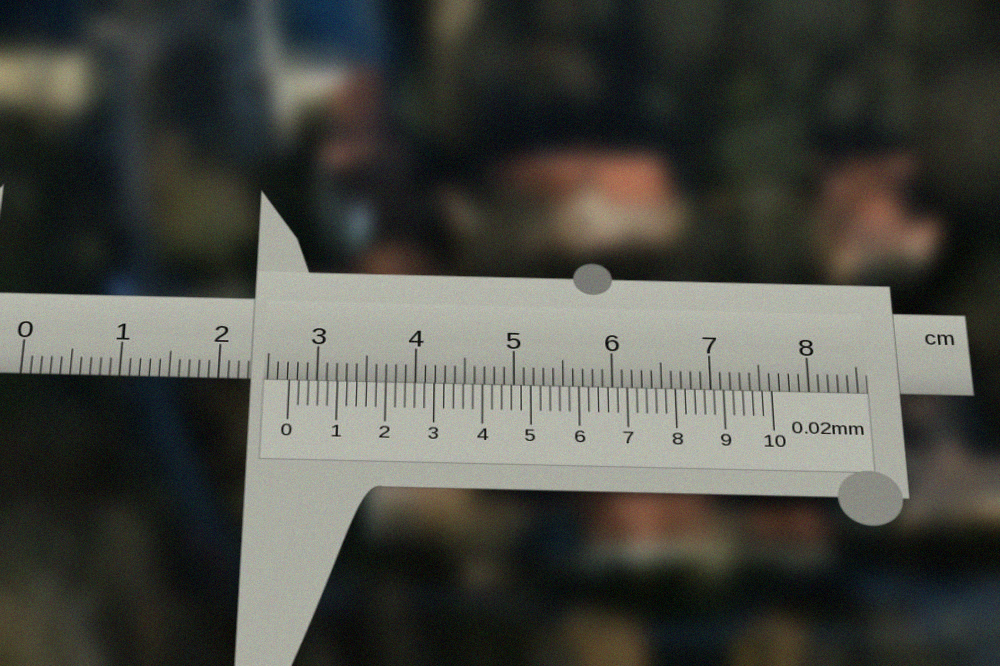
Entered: 27.2 mm
